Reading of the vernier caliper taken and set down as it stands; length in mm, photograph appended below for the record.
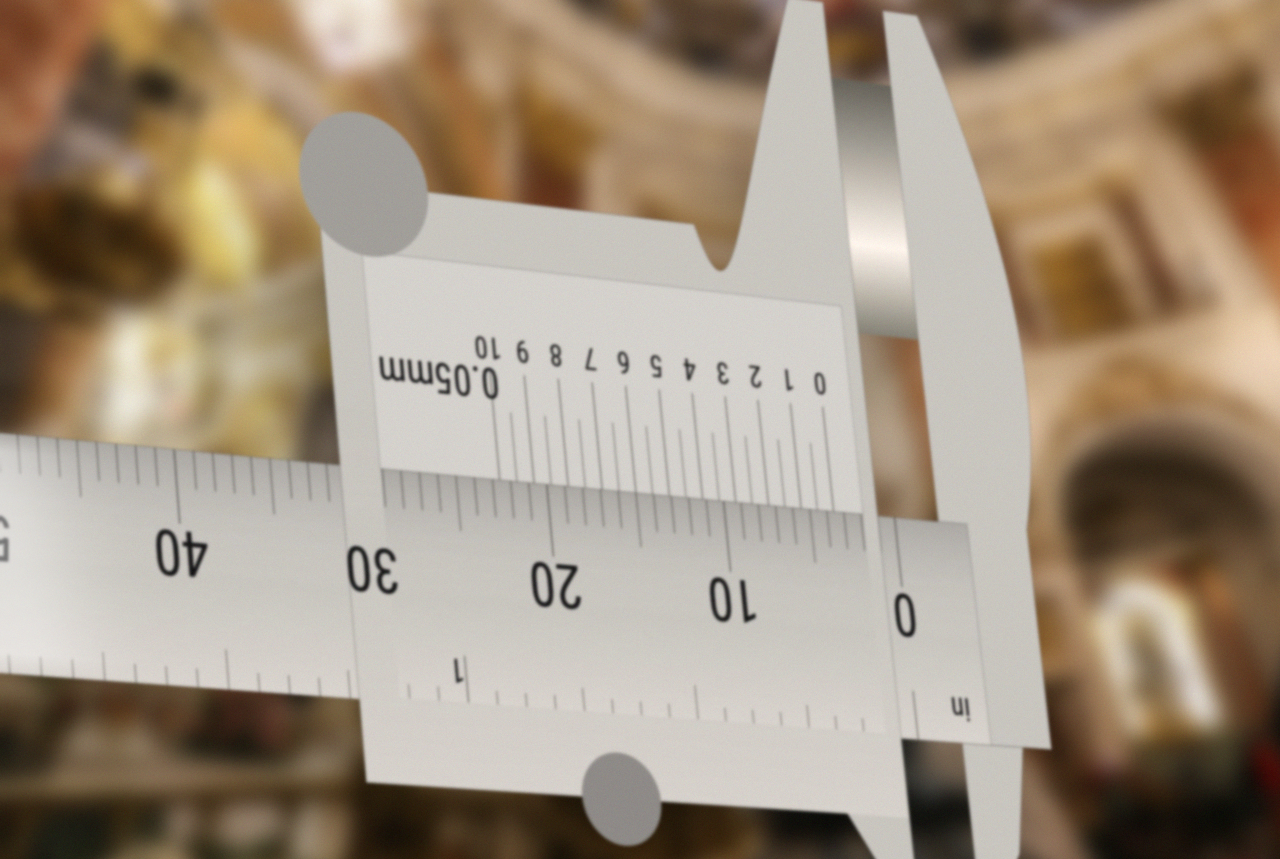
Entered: 3.6 mm
